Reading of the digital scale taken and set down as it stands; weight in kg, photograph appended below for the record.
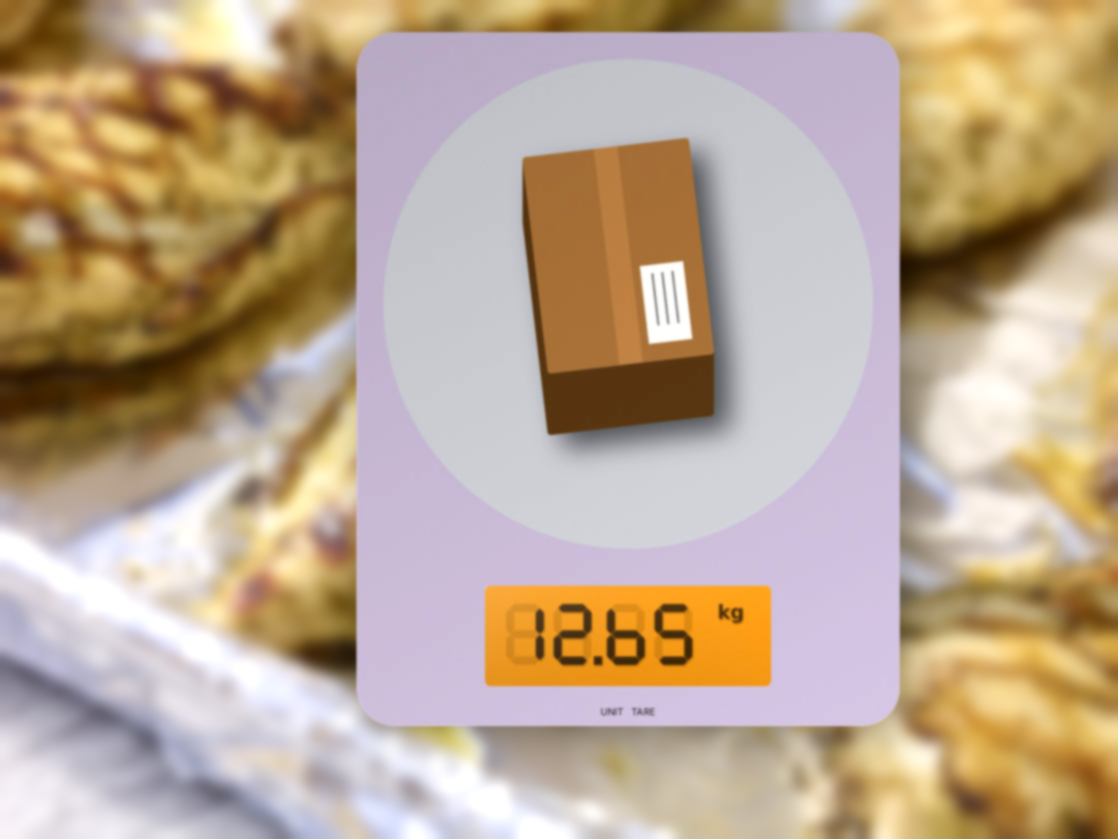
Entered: 12.65 kg
